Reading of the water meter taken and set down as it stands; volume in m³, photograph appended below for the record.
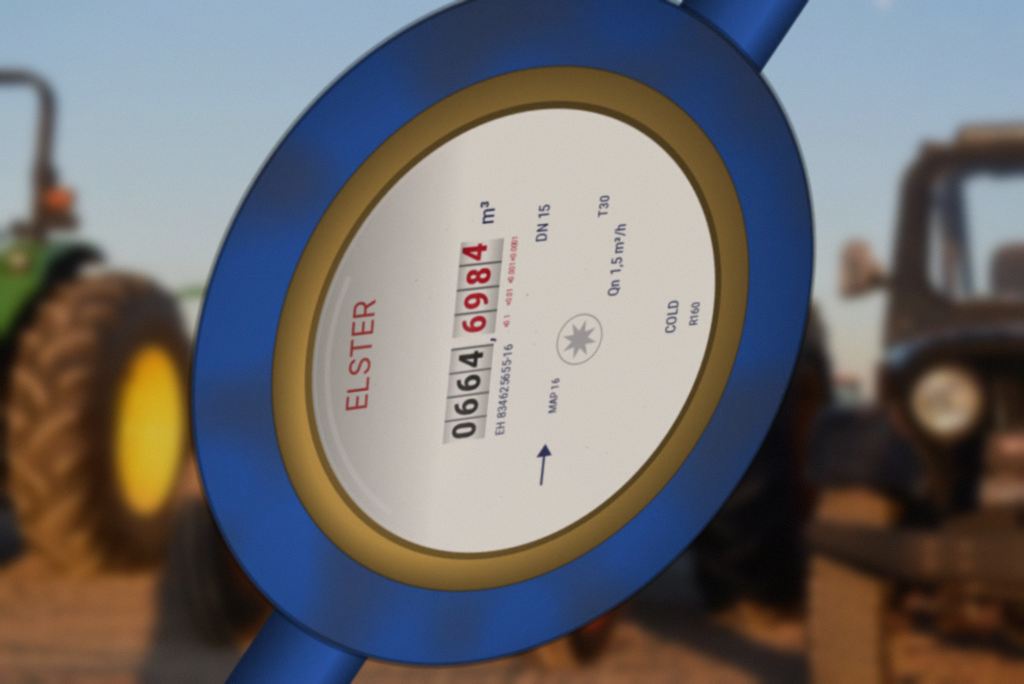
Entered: 664.6984 m³
